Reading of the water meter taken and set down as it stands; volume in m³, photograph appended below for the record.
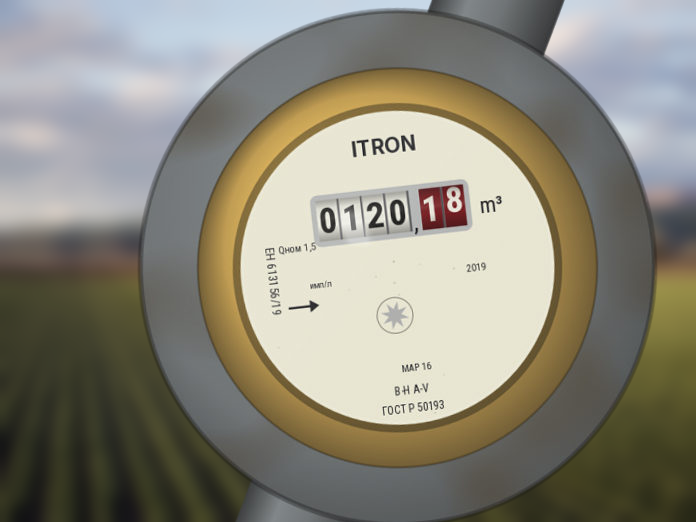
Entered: 120.18 m³
